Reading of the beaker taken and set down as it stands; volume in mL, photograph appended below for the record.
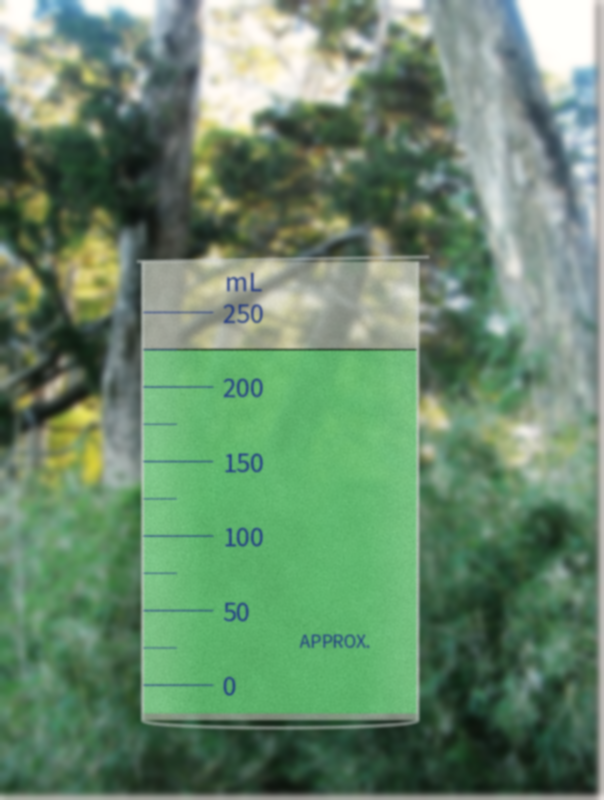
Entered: 225 mL
